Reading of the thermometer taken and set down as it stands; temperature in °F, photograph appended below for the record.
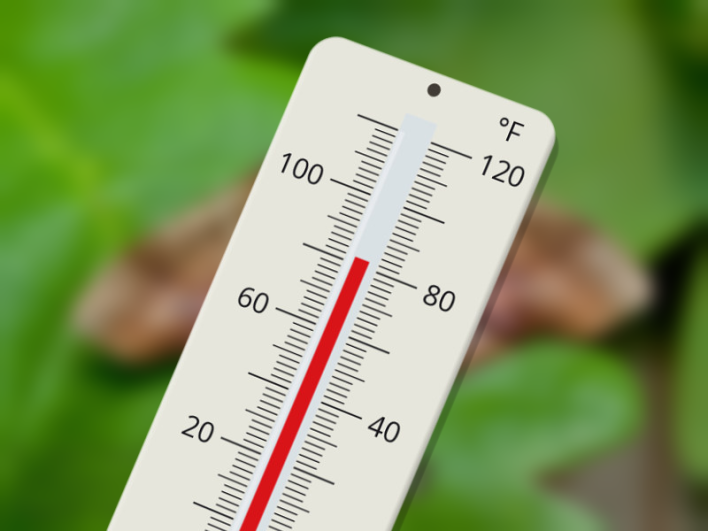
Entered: 82 °F
